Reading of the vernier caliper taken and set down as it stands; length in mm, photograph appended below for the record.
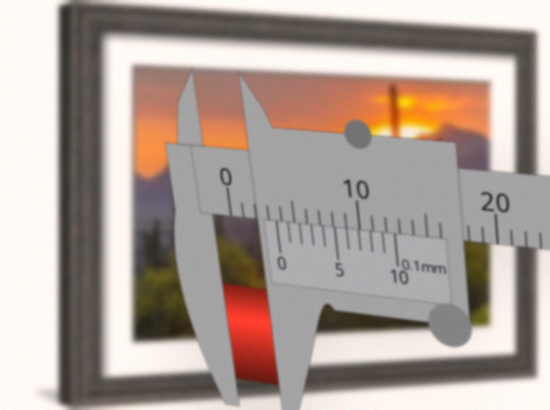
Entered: 3.6 mm
